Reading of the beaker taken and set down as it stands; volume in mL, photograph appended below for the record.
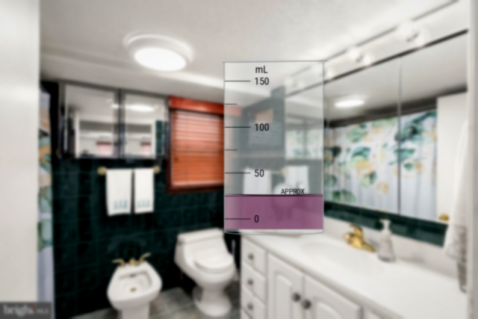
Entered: 25 mL
